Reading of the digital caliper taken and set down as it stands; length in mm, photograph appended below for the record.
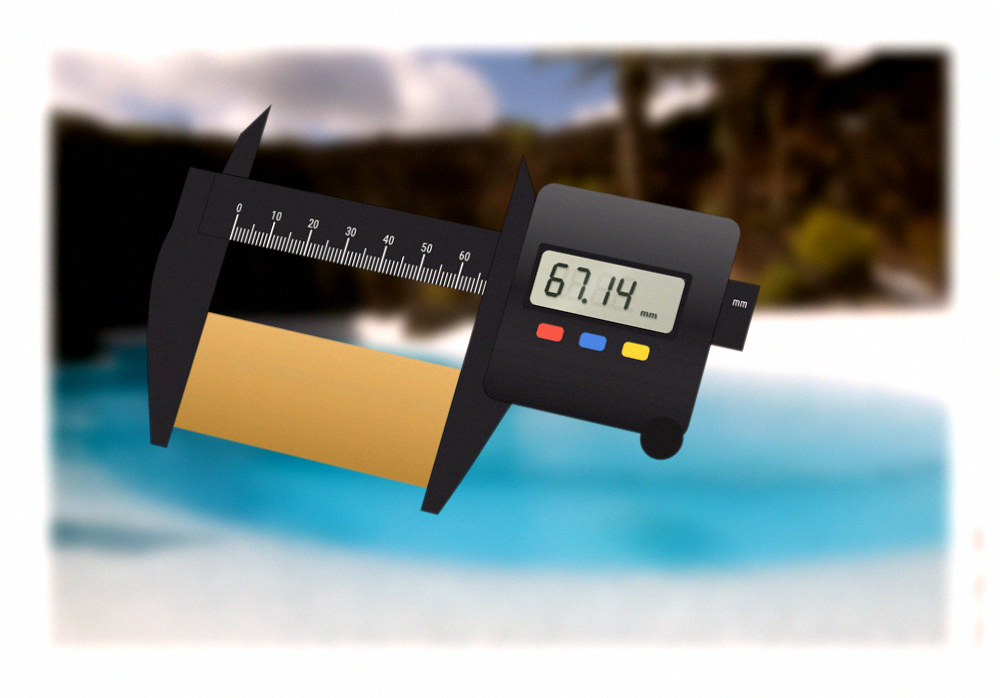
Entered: 67.14 mm
